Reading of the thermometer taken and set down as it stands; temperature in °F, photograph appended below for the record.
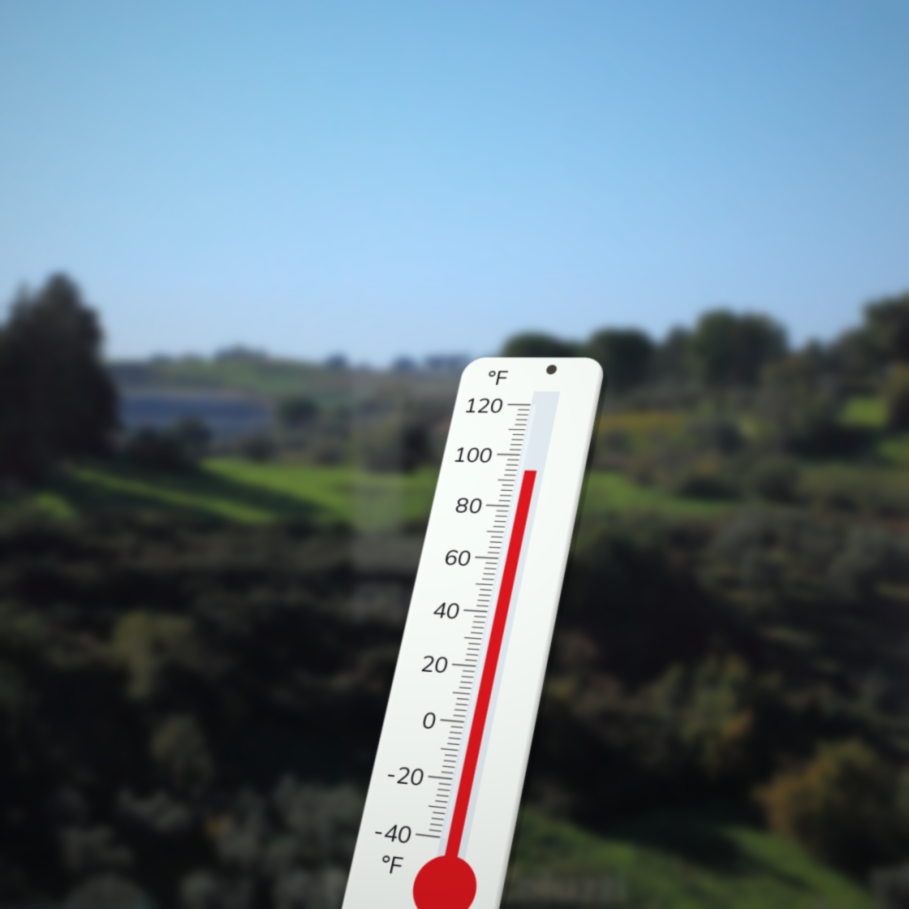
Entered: 94 °F
